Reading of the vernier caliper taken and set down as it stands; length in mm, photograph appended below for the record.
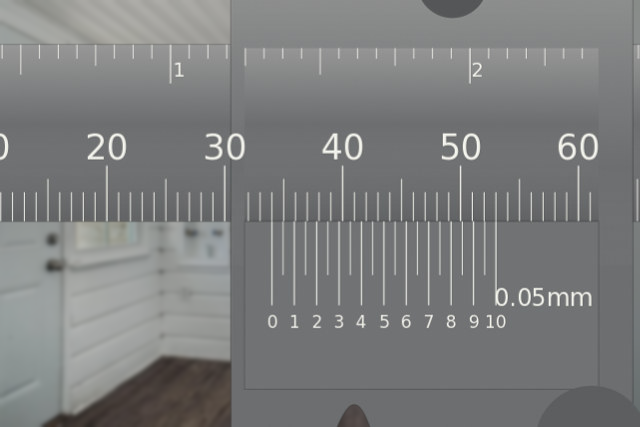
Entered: 34.0 mm
